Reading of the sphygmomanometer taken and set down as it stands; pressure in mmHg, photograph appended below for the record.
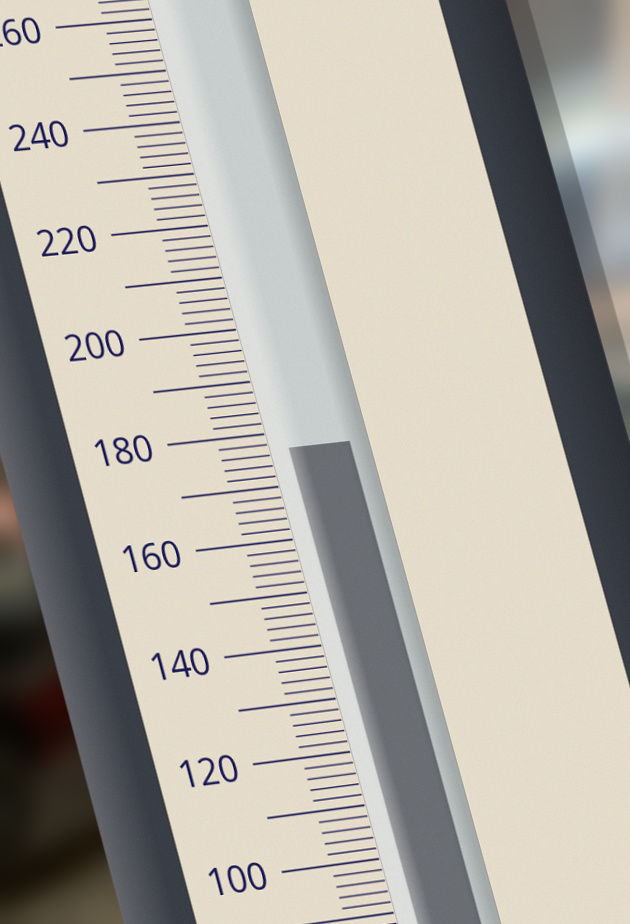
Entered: 177 mmHg
